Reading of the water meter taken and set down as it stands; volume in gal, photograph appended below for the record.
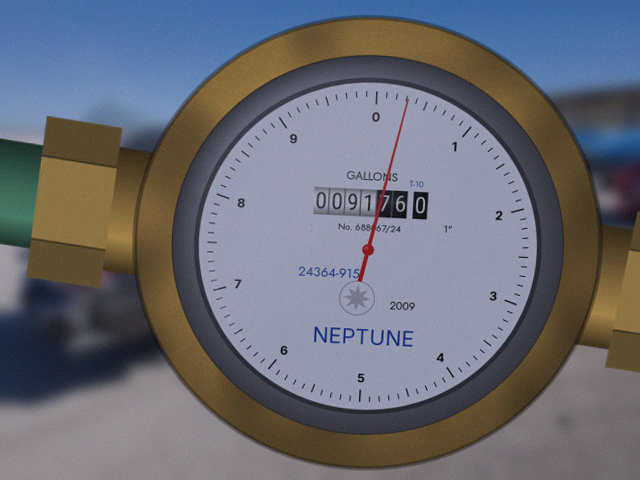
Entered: 91760.3 gal
